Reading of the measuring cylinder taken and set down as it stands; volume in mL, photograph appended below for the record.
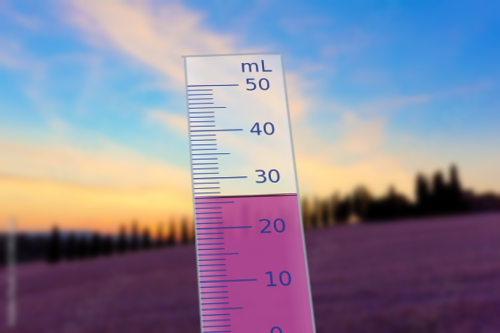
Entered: 26 mL
